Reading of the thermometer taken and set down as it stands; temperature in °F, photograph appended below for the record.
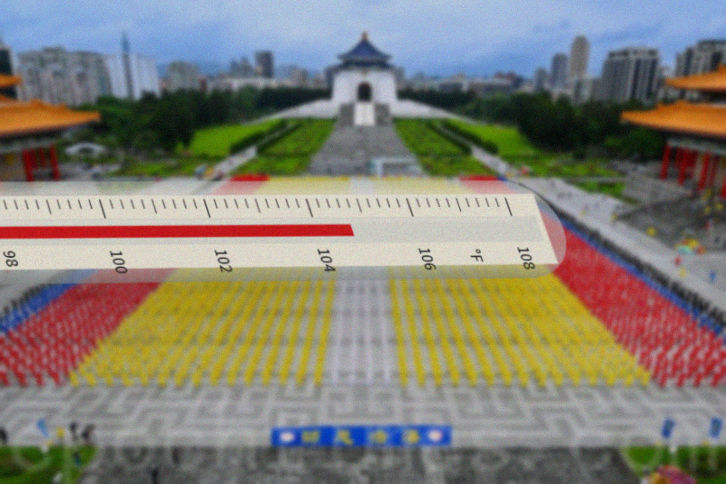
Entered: 104.7 °F
